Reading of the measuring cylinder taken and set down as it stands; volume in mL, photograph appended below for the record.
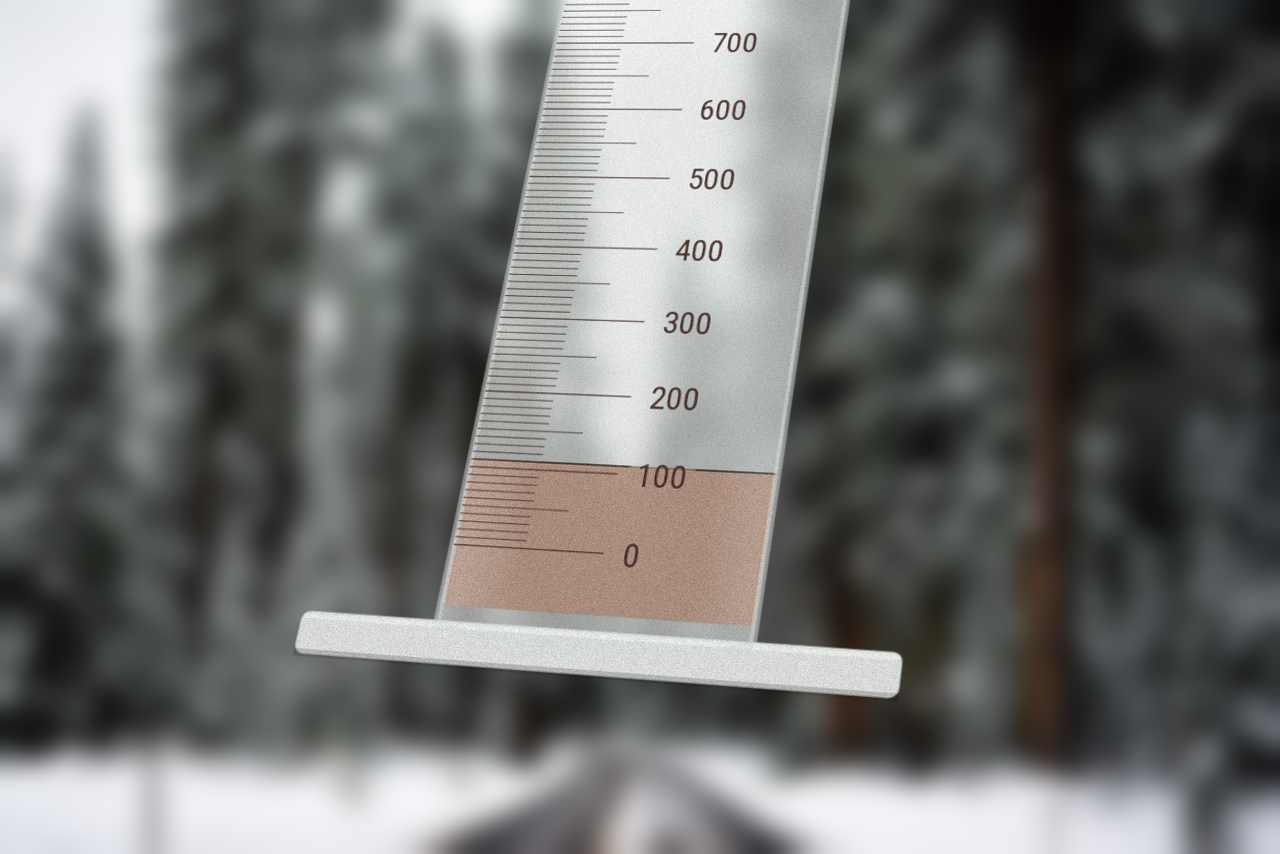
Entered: 110 mL
